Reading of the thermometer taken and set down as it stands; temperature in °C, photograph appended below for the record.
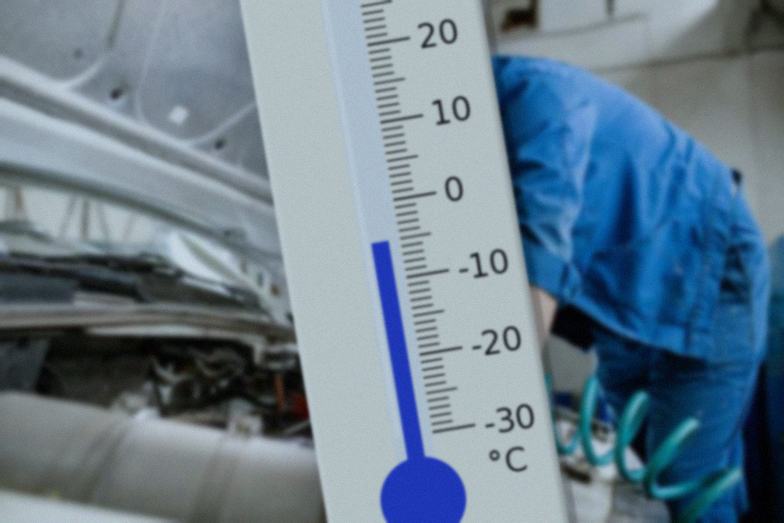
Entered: -5 °C
